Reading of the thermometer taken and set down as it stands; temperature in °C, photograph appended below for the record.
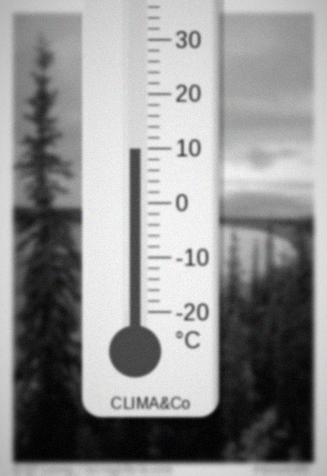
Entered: 10 °C
